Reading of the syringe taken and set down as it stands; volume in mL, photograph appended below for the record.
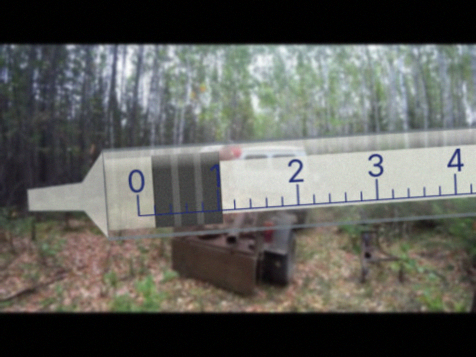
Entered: 0.2 mL
